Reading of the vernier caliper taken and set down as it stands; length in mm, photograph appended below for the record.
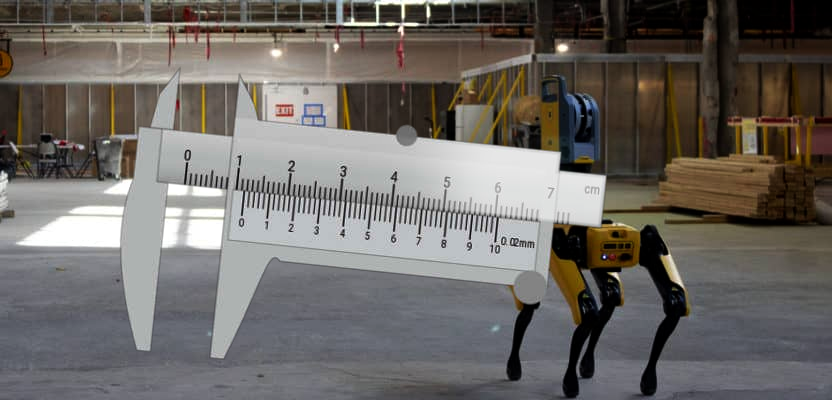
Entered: 11.5 mm
